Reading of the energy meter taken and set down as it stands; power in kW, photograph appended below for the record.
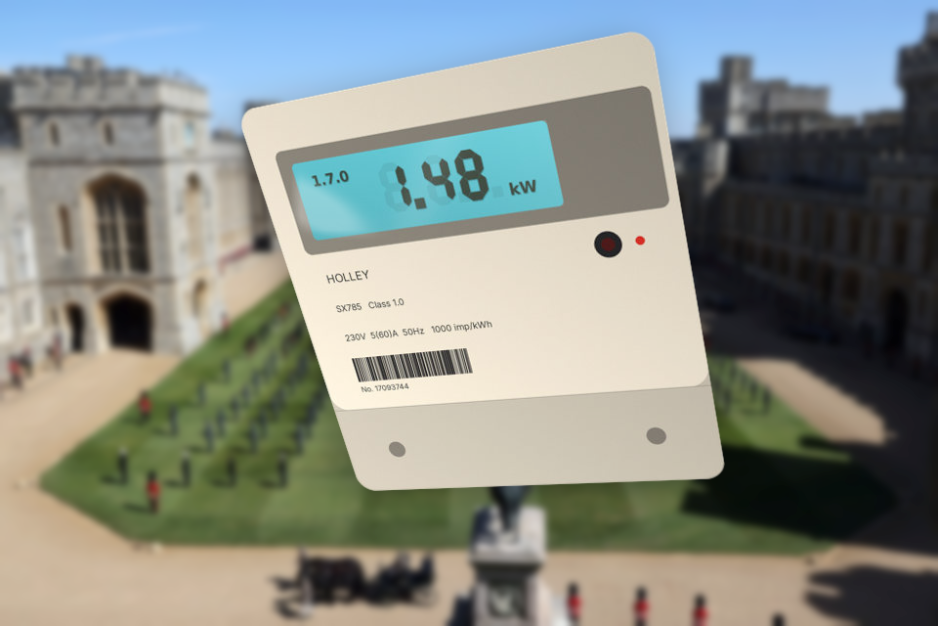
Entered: 1.48 kW
